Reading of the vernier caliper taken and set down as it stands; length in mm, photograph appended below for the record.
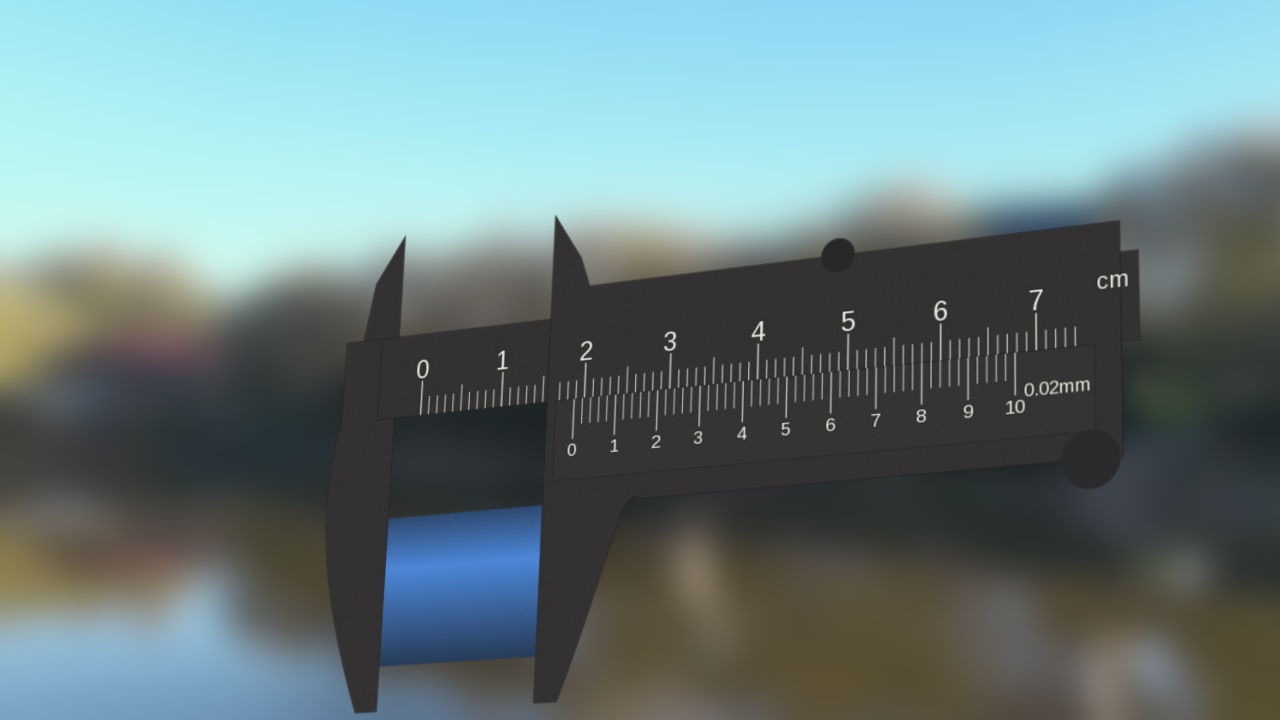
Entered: 18.8 mm
